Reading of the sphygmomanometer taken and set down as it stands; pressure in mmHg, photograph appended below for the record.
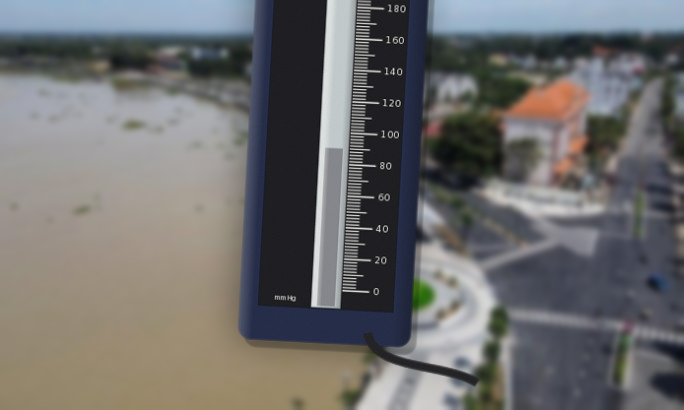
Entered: 90 mmHg
